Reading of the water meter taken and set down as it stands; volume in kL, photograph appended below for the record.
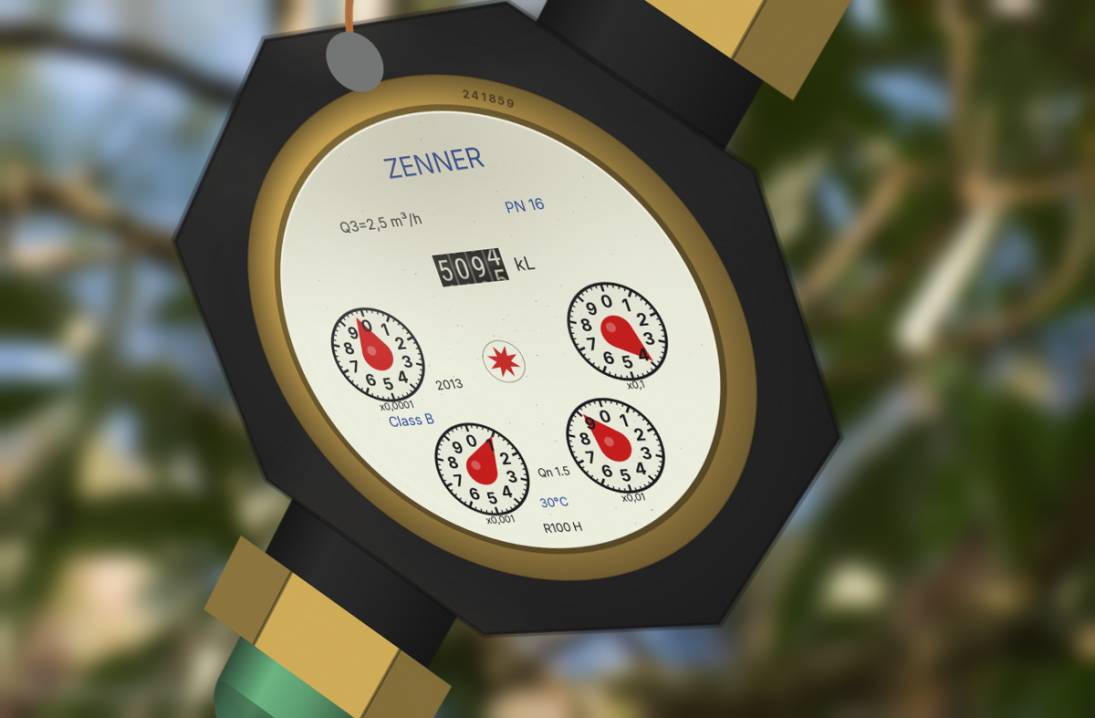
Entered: 5094.3909 kL
